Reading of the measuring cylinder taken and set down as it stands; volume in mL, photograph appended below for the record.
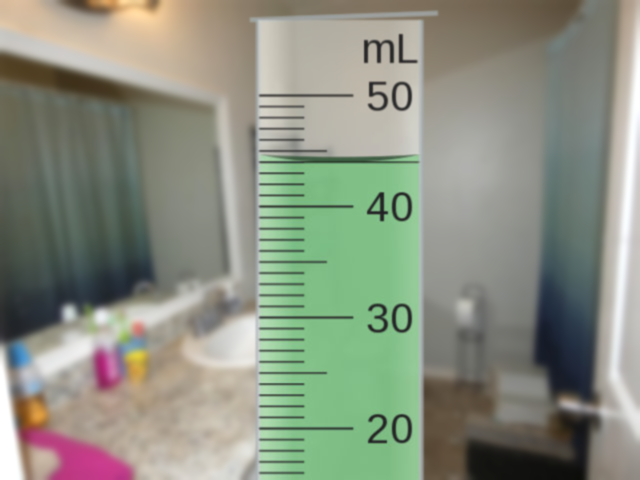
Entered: 44 mL
